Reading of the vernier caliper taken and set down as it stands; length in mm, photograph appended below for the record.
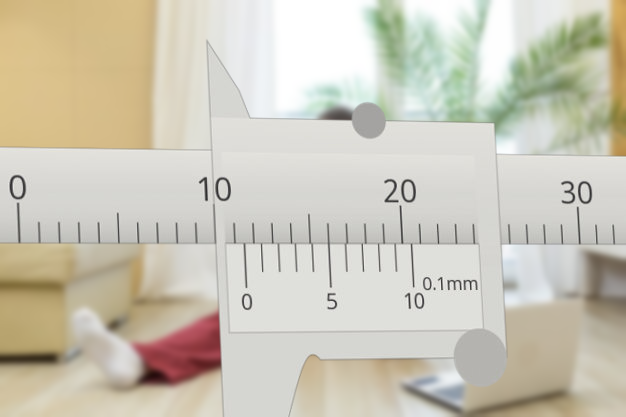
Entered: 11.5 mm
